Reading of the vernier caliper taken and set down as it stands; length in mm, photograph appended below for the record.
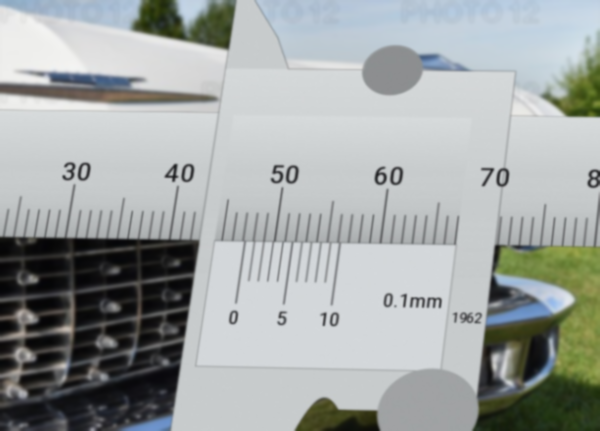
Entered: 47.2 mm
